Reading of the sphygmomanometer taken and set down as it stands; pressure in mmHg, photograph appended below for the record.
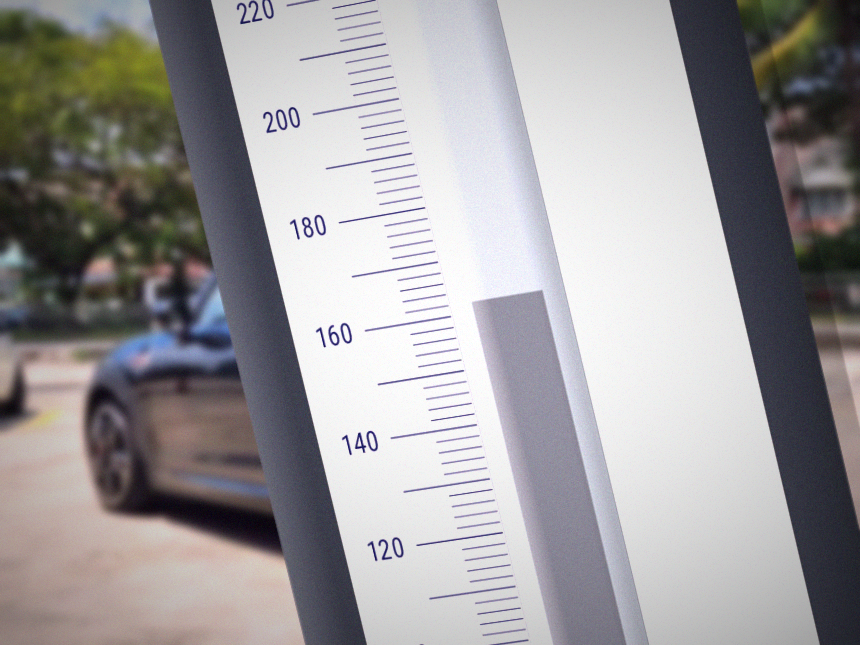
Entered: 162 mmHg
